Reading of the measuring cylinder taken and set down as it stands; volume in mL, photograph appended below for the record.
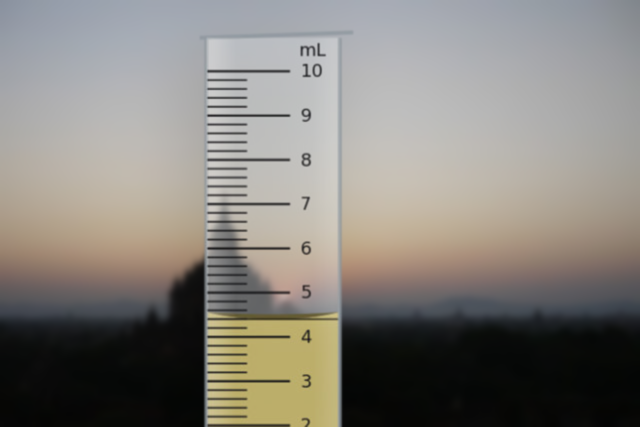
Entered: 4.4 mL
